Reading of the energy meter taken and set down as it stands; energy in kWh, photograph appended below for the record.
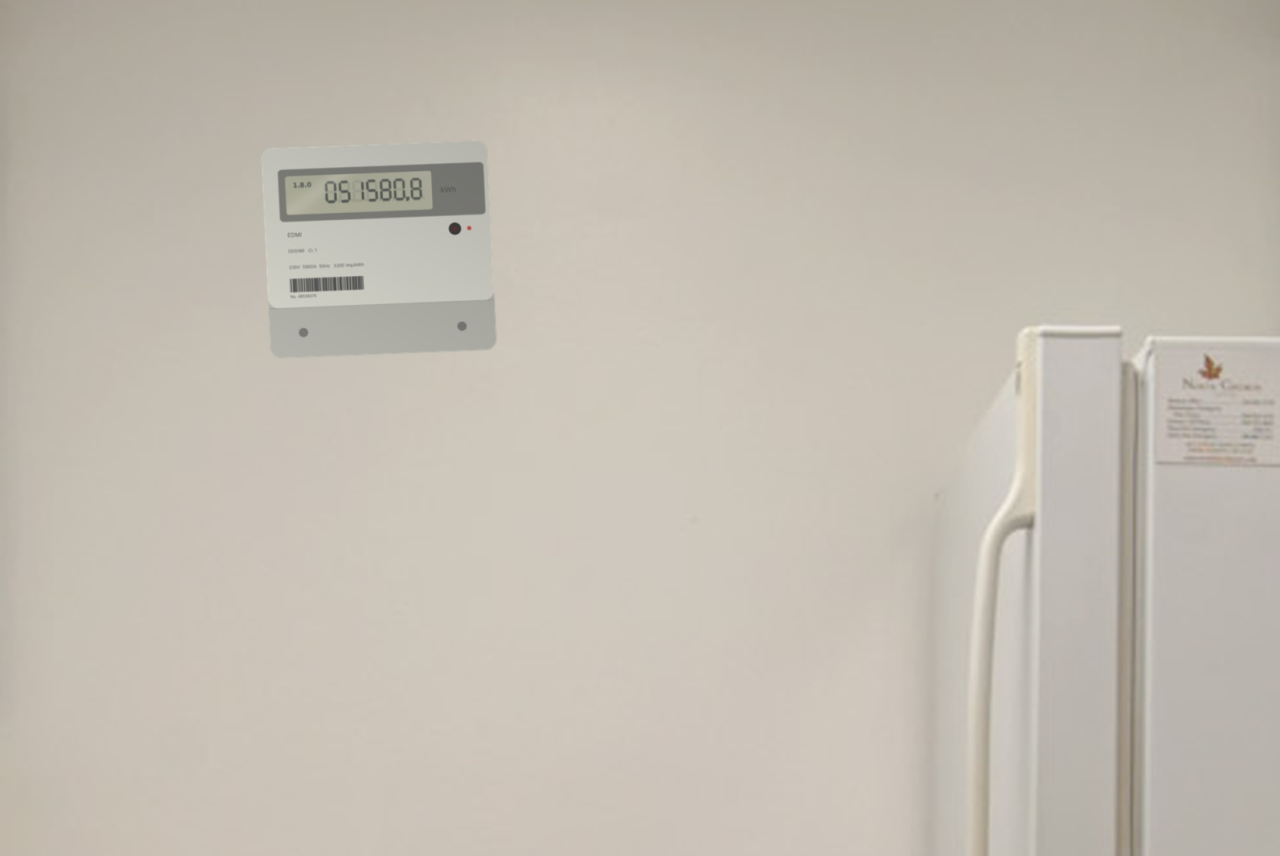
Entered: 51580.8 kWh
